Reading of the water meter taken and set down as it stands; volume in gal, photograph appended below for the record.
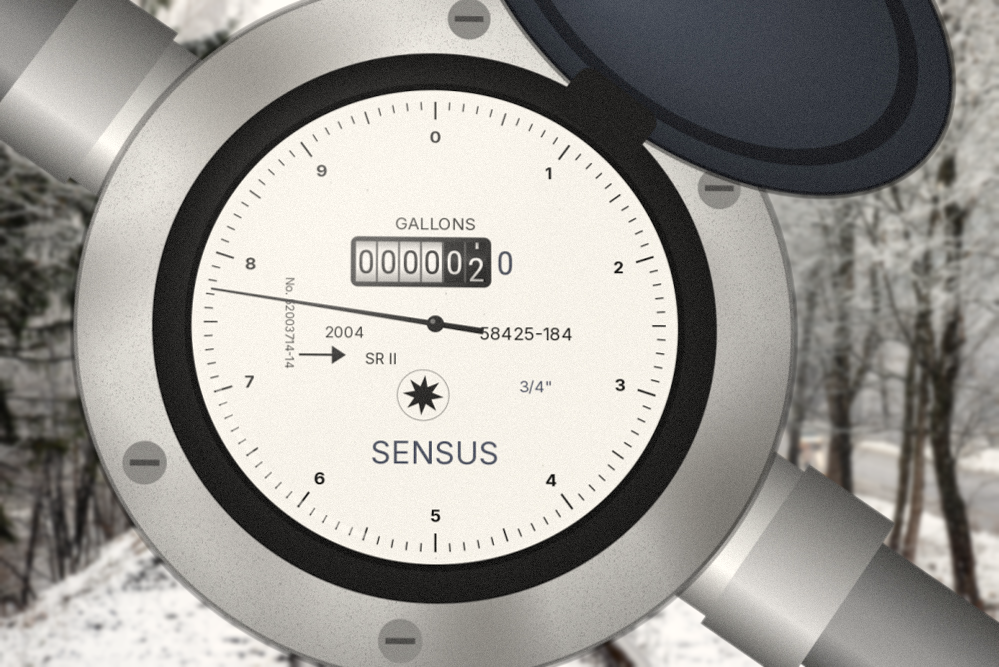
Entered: 17.7 gal
